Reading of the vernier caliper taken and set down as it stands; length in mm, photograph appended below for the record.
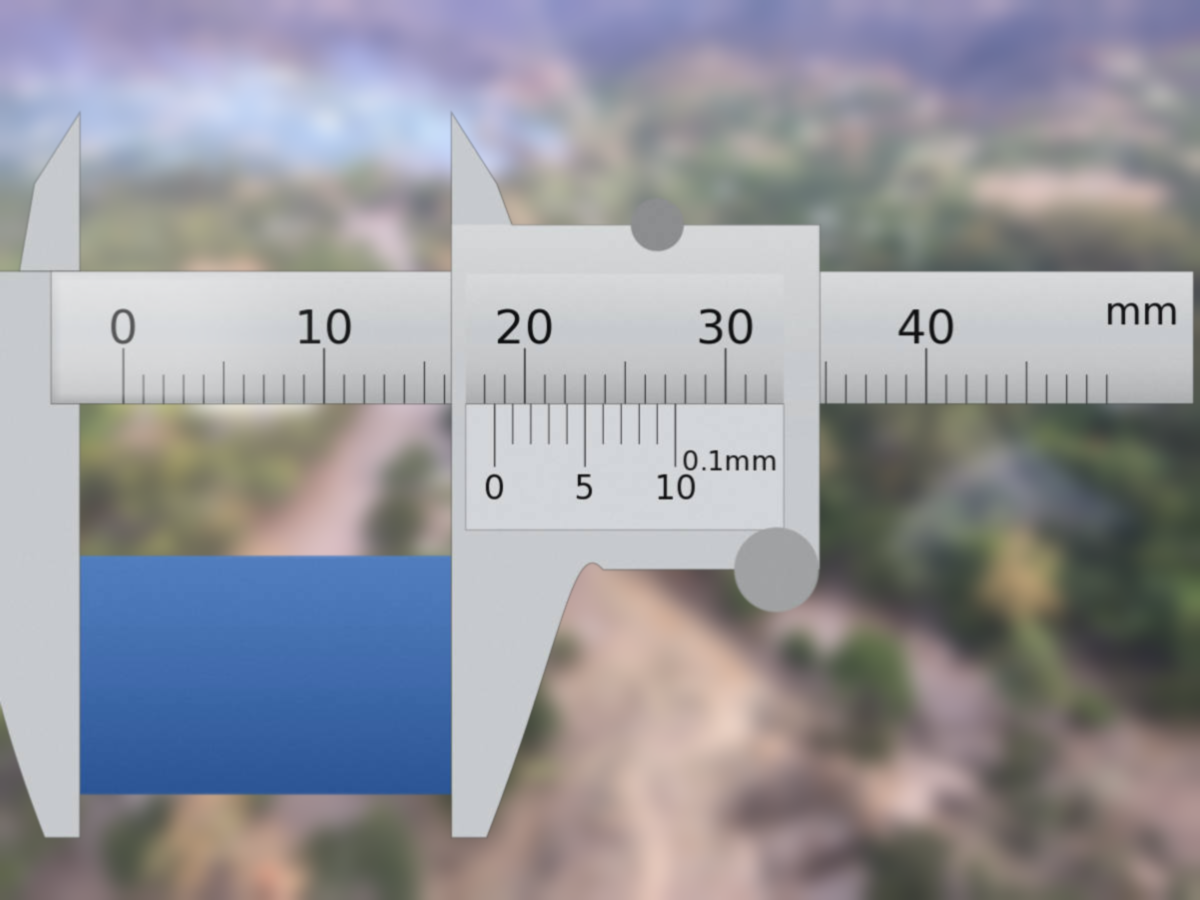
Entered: 18.5 mm
